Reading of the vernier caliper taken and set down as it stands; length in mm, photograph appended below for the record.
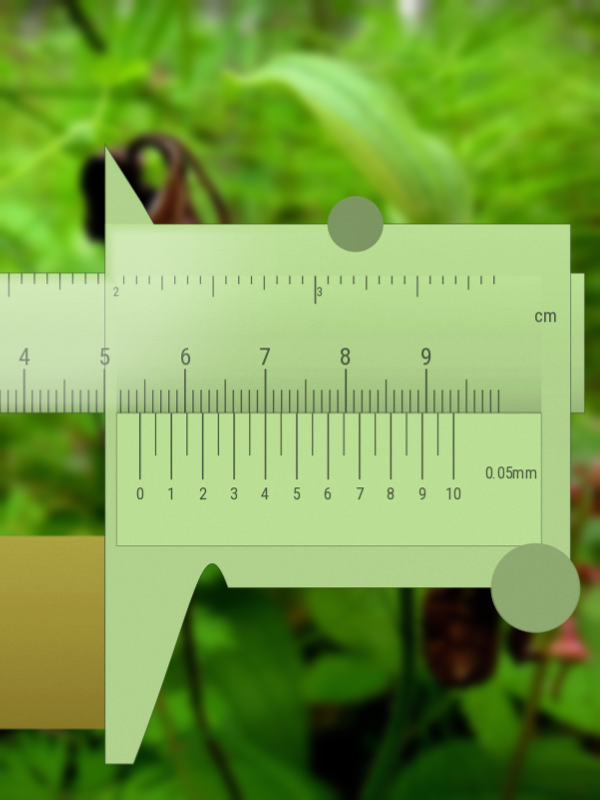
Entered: 54.4 mm
